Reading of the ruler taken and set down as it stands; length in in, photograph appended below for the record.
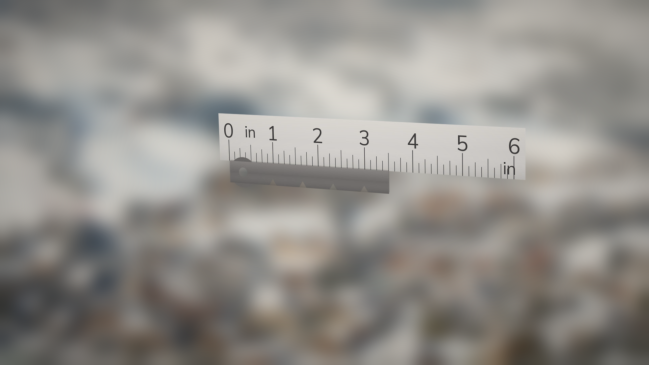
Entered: 3.5 in
